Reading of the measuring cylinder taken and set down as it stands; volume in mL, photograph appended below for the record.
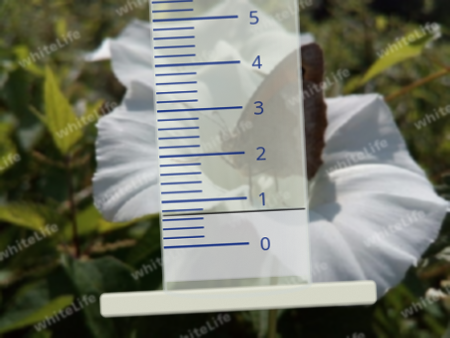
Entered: 0.7 mL
